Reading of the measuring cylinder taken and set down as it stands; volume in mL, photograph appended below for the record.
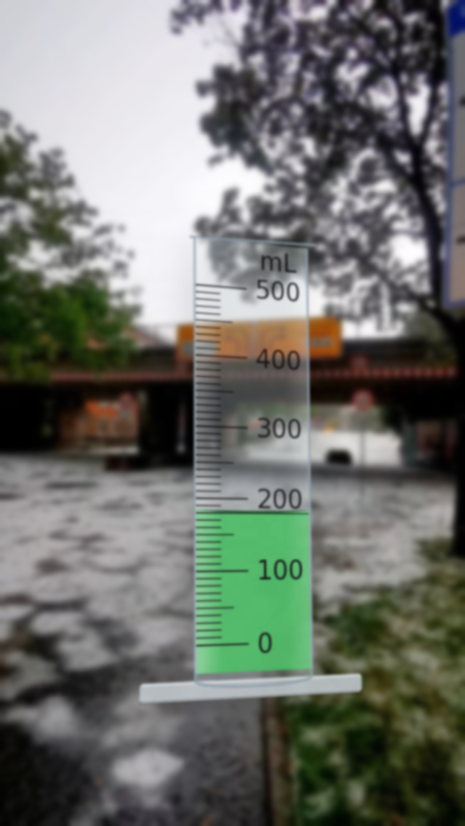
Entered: 180 mL
